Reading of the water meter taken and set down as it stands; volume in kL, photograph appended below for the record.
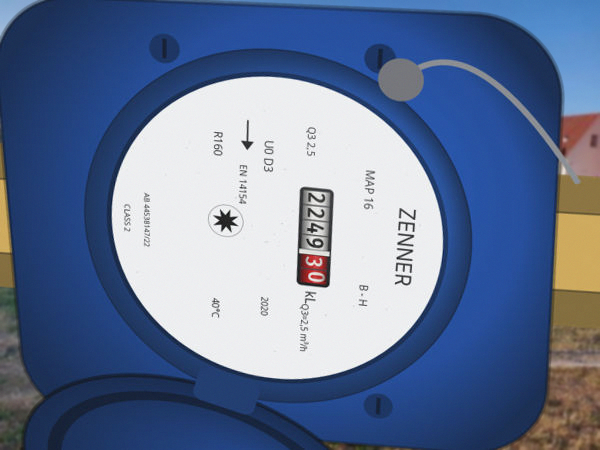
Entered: 2249.30 kL
